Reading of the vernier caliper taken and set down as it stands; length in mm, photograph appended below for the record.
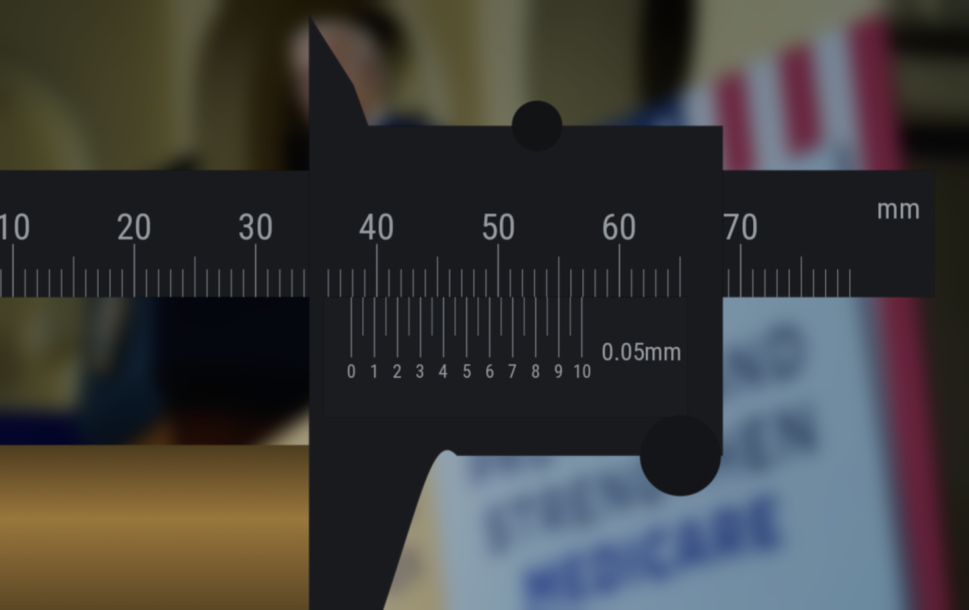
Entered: 37.9 mm
